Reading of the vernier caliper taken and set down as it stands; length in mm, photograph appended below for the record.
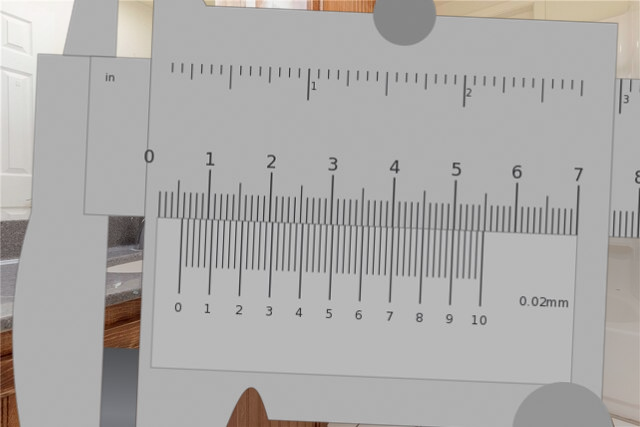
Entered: 5.8 mm
